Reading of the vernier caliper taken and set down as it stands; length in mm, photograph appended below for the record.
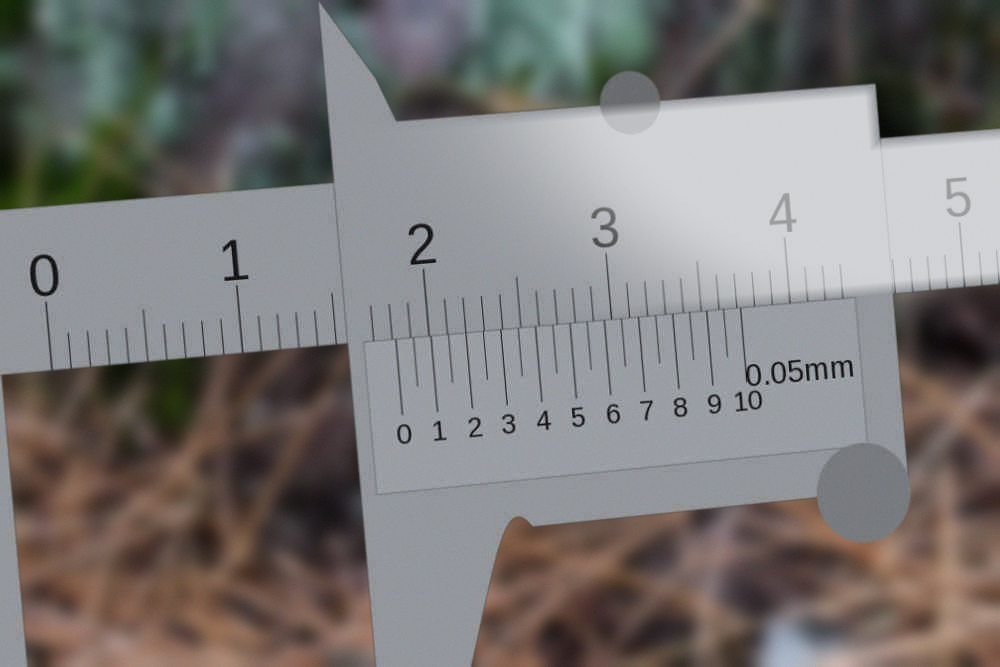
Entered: 18.2 mm
